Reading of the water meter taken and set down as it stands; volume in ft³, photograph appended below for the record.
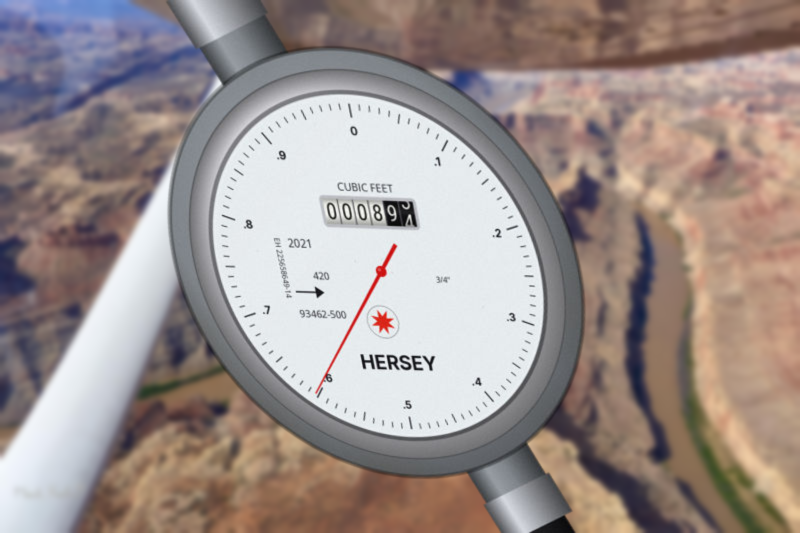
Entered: 893.60 ft³
